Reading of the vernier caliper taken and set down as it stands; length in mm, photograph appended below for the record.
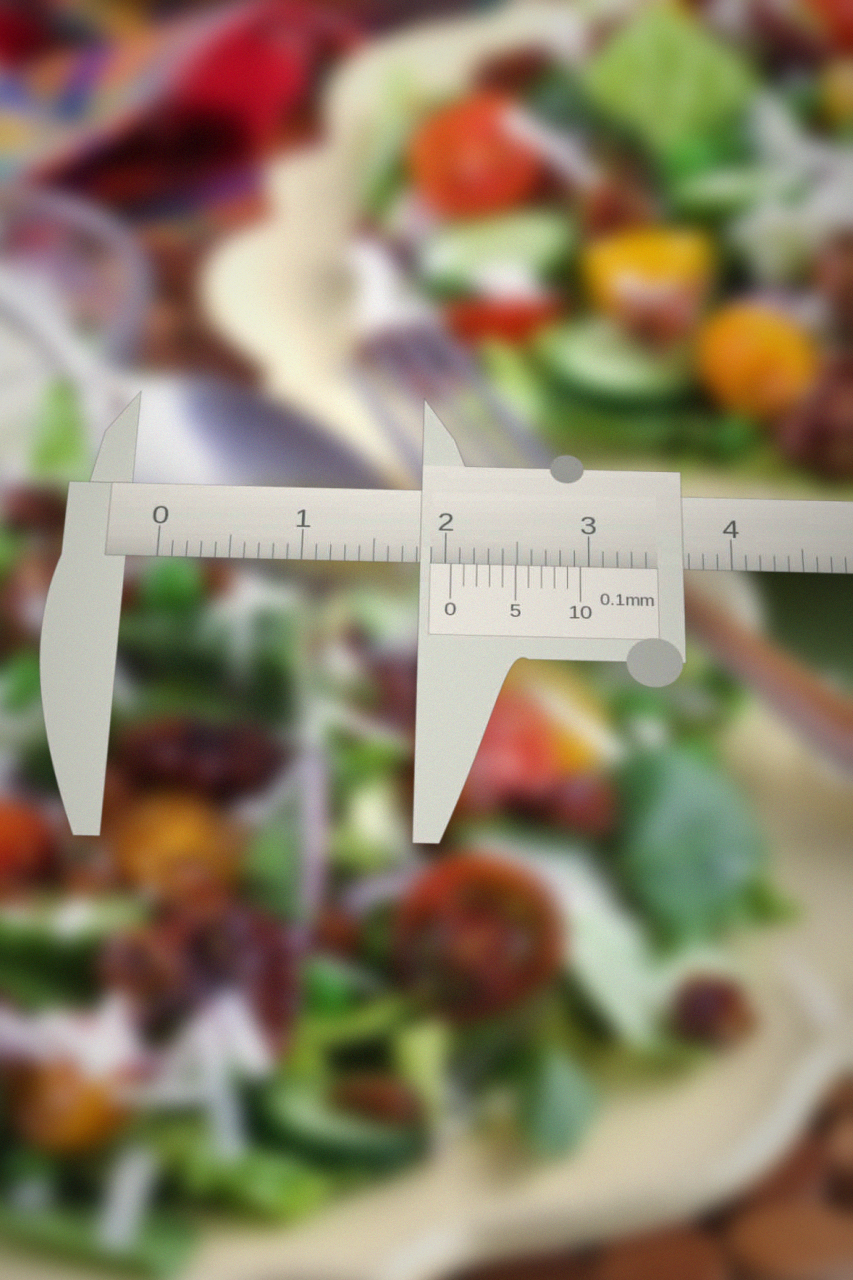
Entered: 20.4 mm
